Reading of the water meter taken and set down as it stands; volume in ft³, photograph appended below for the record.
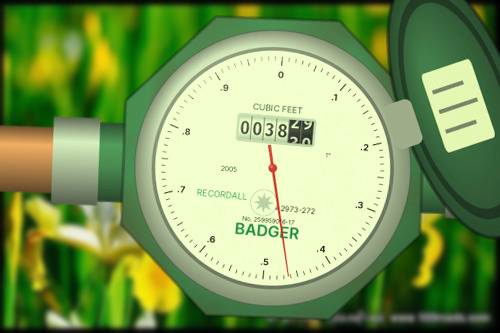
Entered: 3829.46 ft³
